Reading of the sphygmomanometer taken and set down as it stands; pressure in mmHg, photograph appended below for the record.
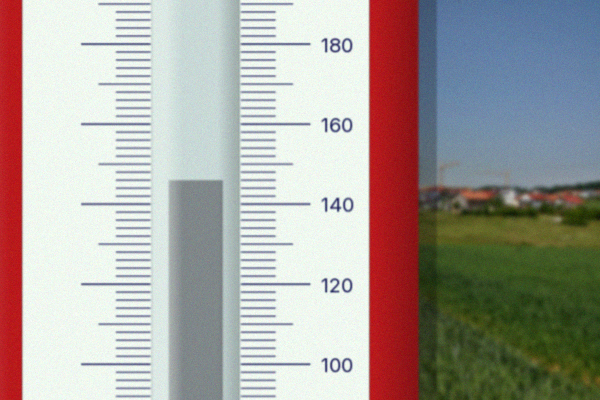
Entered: 146 mmHg
